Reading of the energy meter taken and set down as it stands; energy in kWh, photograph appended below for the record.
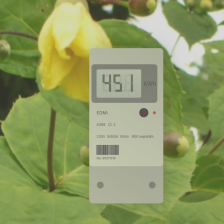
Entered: 451 kWh
